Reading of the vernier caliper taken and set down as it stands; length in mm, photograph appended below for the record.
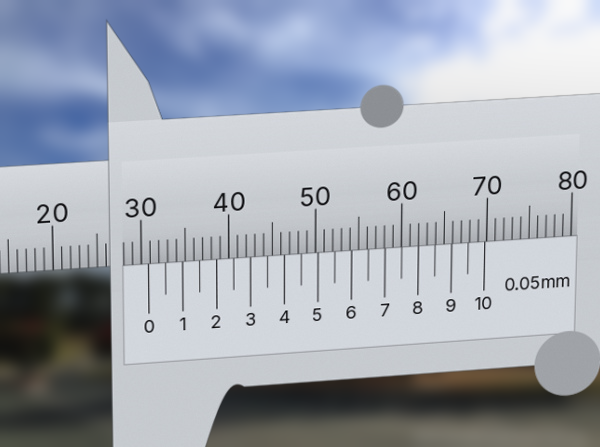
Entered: 30.8 mm
